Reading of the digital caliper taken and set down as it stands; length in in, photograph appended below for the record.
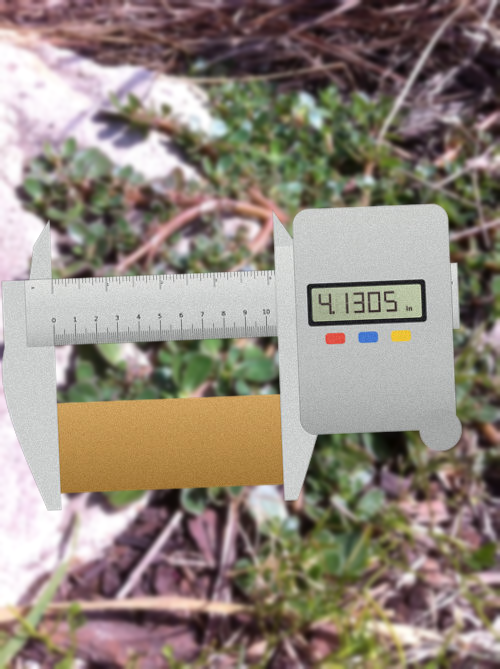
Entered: 4.1305 in
